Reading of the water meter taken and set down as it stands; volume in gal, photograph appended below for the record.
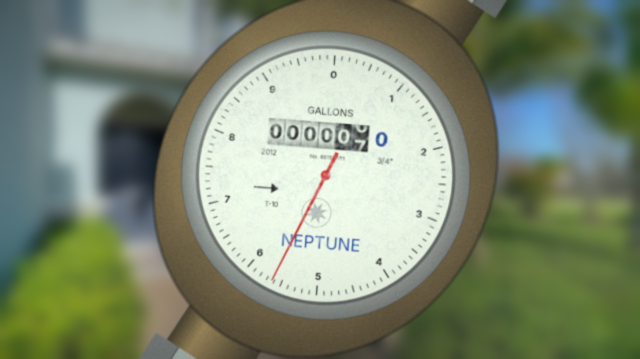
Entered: 65.6 gal
